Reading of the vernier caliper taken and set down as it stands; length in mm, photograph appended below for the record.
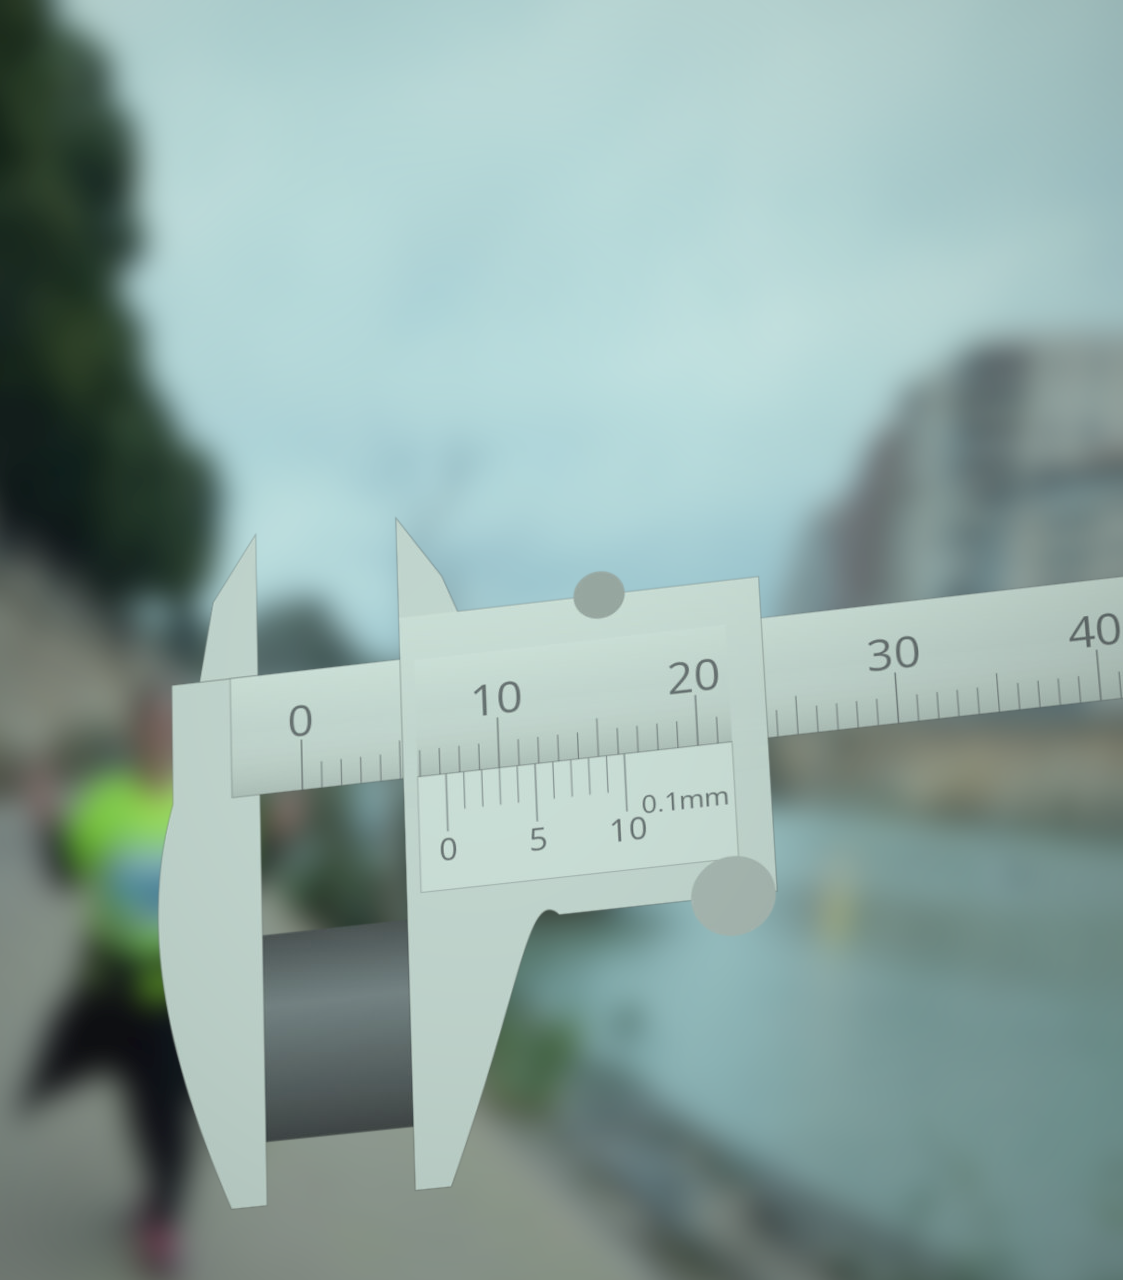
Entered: 7.3 mm
